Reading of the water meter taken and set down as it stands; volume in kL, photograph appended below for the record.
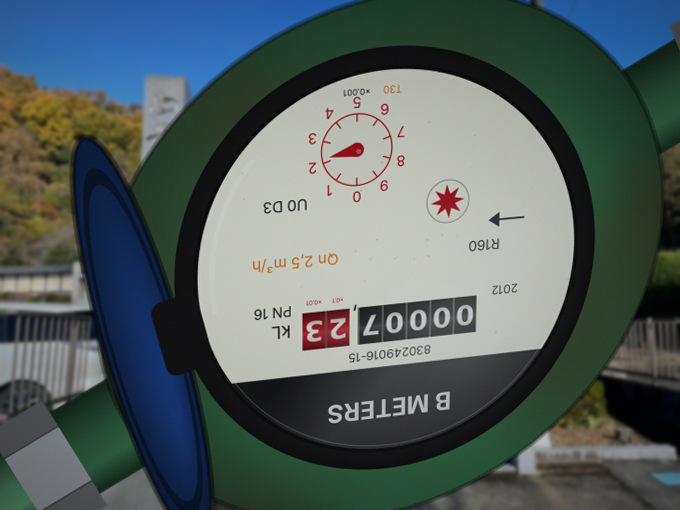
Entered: 7.232 kL
